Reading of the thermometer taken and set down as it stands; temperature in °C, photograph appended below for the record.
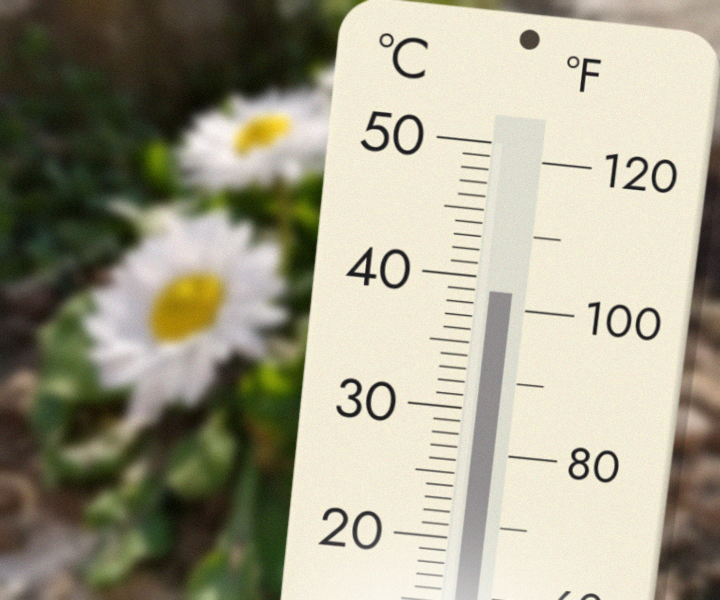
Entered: 39 °C
